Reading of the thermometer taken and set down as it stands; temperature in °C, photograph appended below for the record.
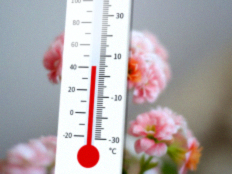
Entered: 5 °C
